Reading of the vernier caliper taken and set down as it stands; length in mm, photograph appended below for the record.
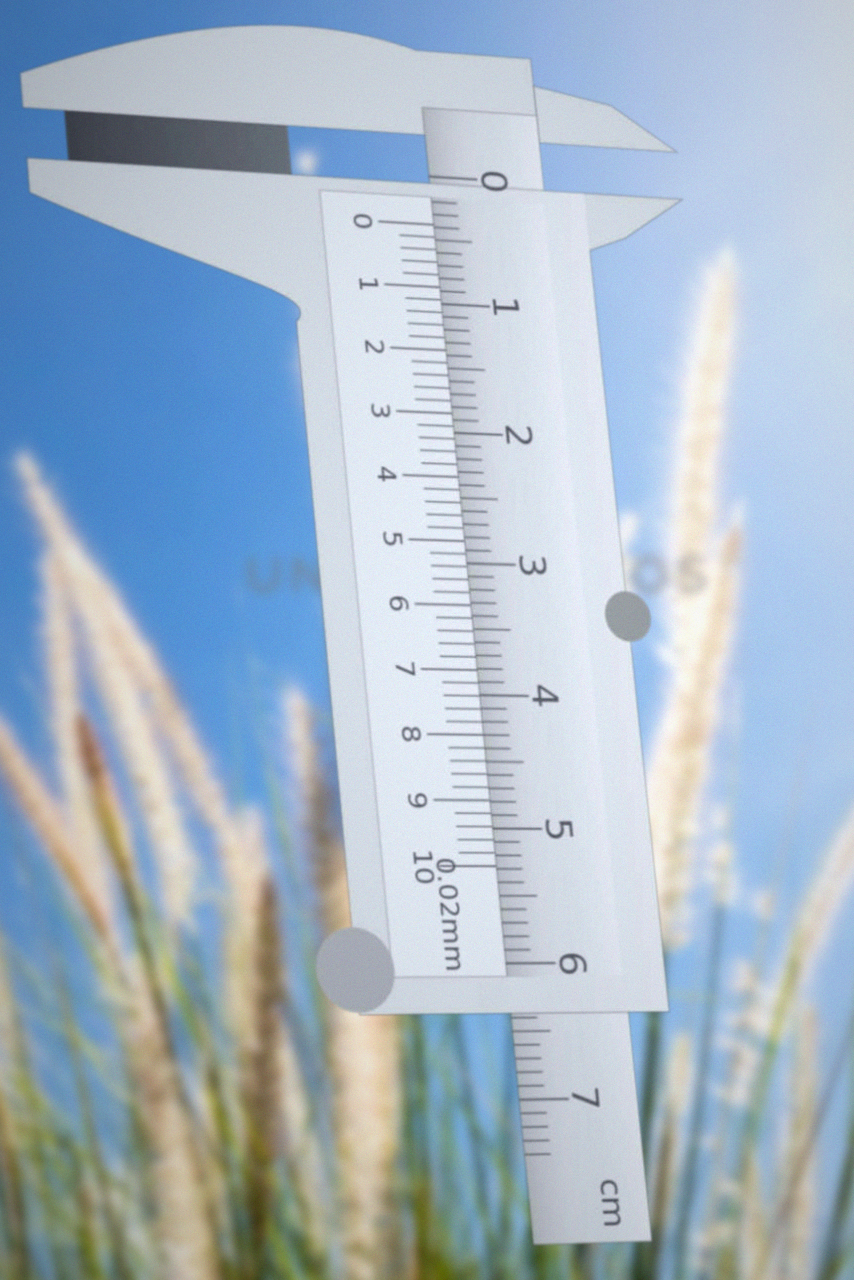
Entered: 3.8 mm
